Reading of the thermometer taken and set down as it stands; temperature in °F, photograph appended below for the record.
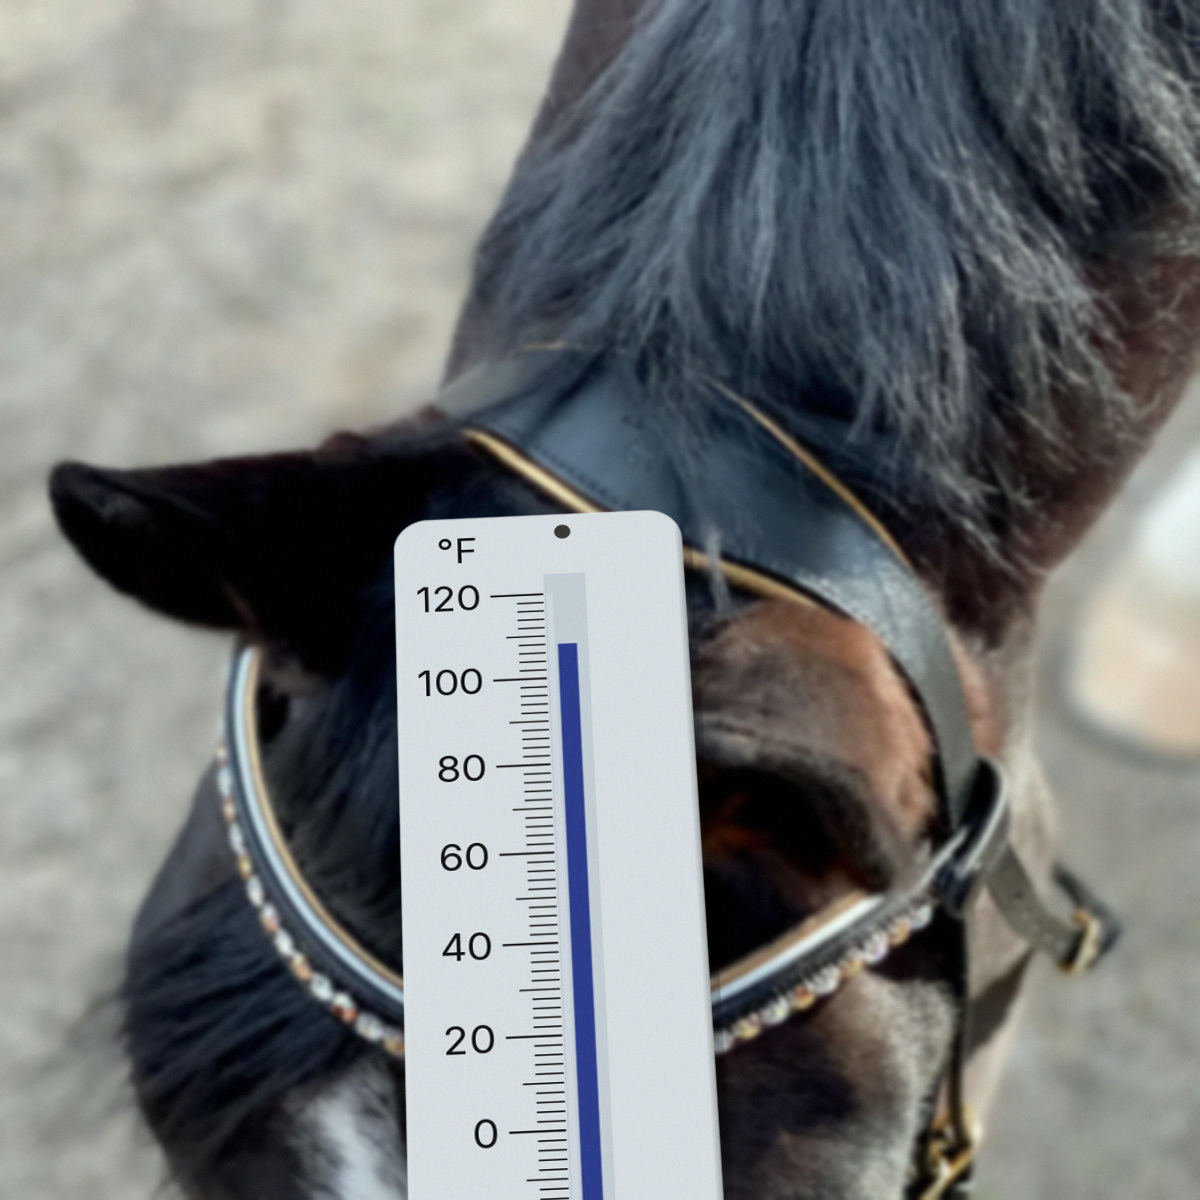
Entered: 108 °F
